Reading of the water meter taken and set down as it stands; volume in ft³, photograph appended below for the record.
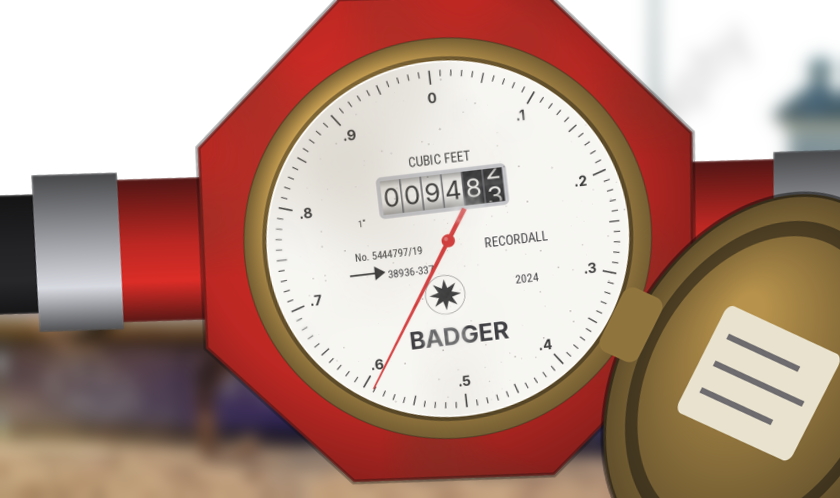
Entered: 9482.59 ft³
